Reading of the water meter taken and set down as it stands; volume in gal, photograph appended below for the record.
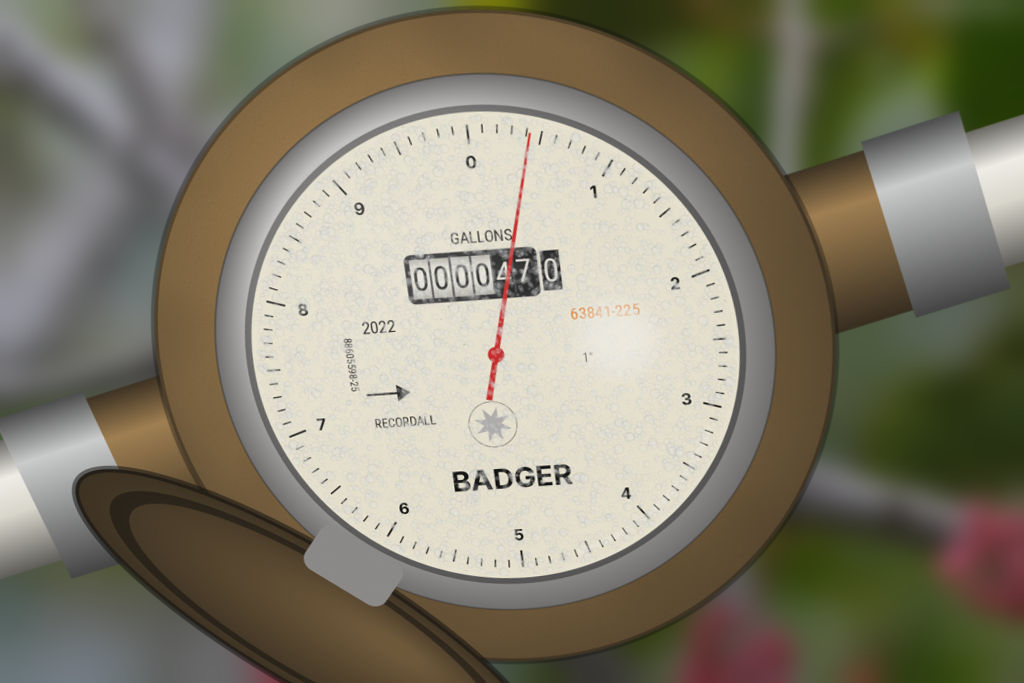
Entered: 470.4 gal
